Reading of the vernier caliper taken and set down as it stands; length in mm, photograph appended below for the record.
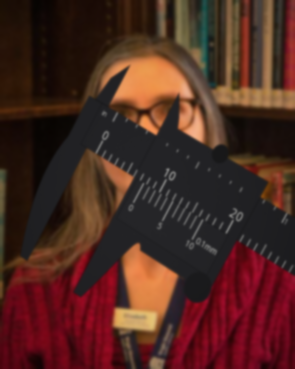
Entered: 7.6 mm
